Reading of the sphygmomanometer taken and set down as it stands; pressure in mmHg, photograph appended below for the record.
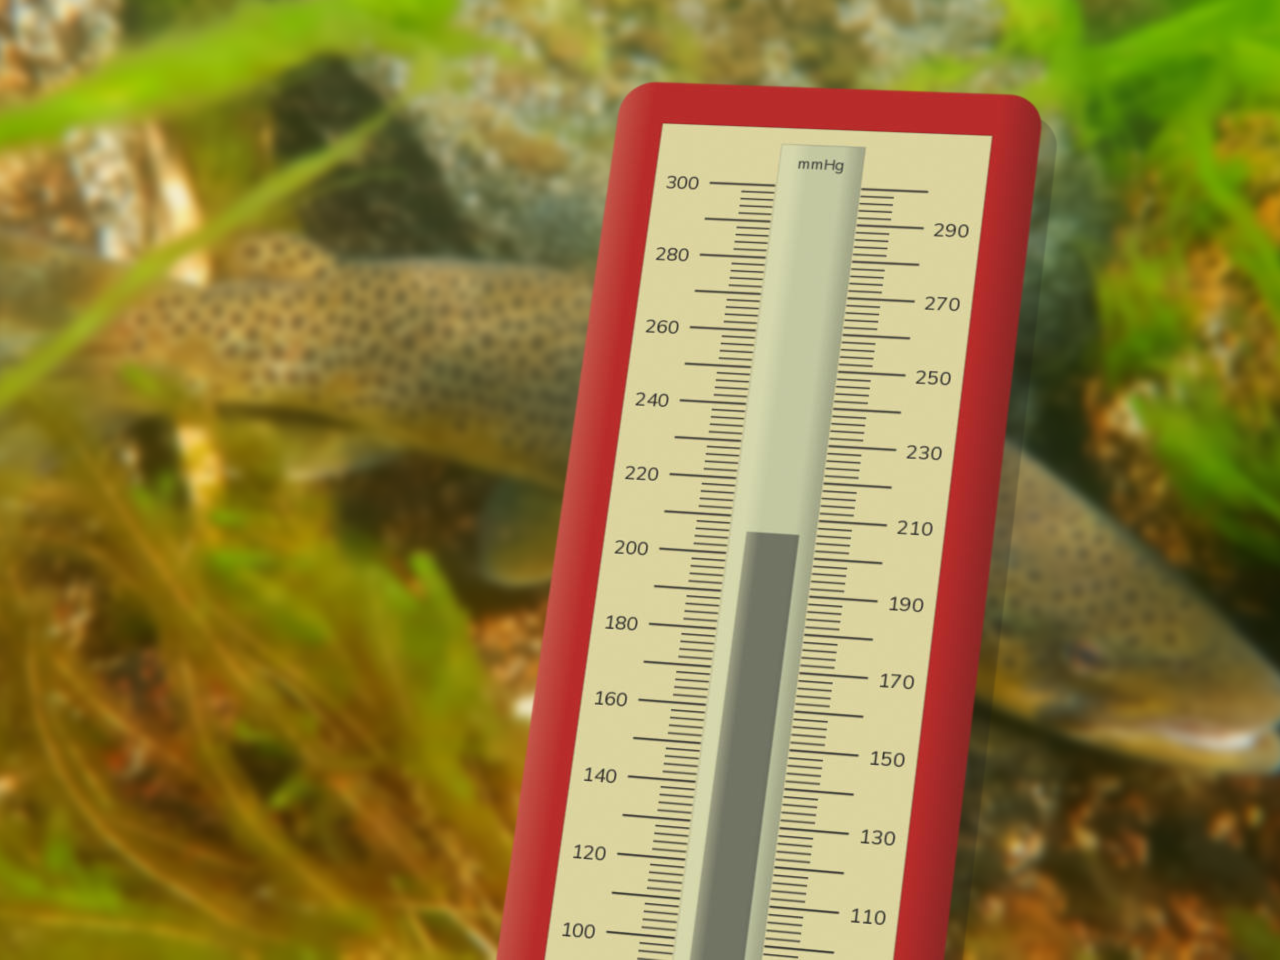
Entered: 206 mmHg
